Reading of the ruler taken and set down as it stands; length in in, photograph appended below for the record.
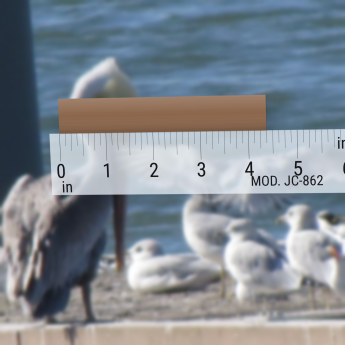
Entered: 4.375 in
